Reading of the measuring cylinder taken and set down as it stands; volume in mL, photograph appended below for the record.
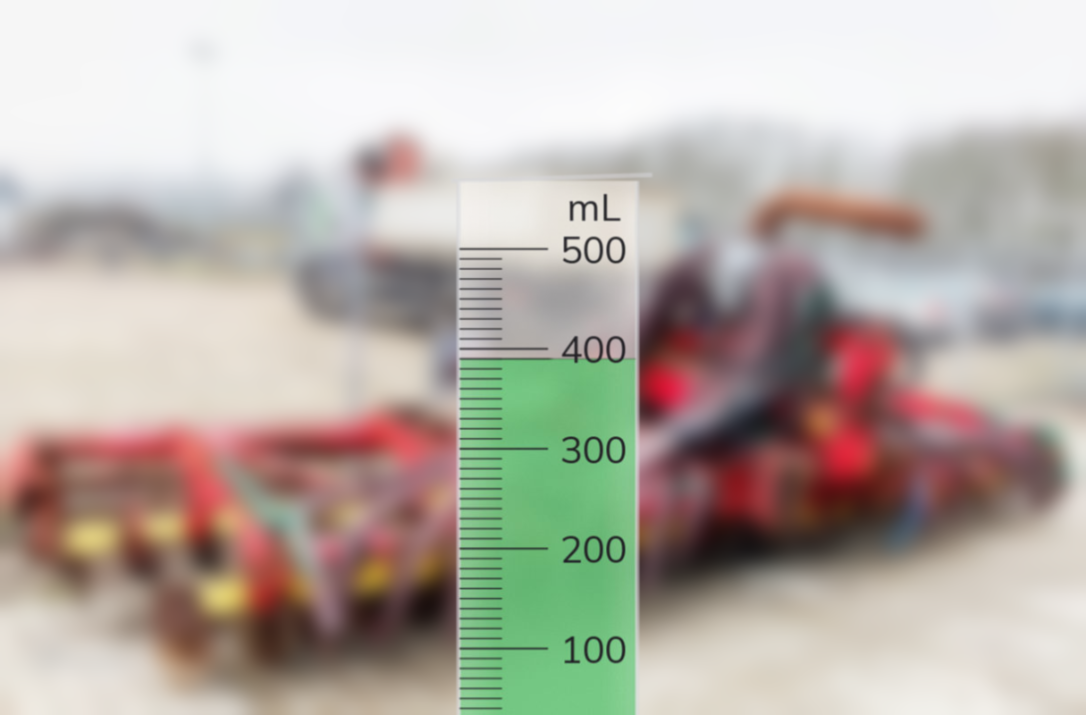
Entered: 390 mL
